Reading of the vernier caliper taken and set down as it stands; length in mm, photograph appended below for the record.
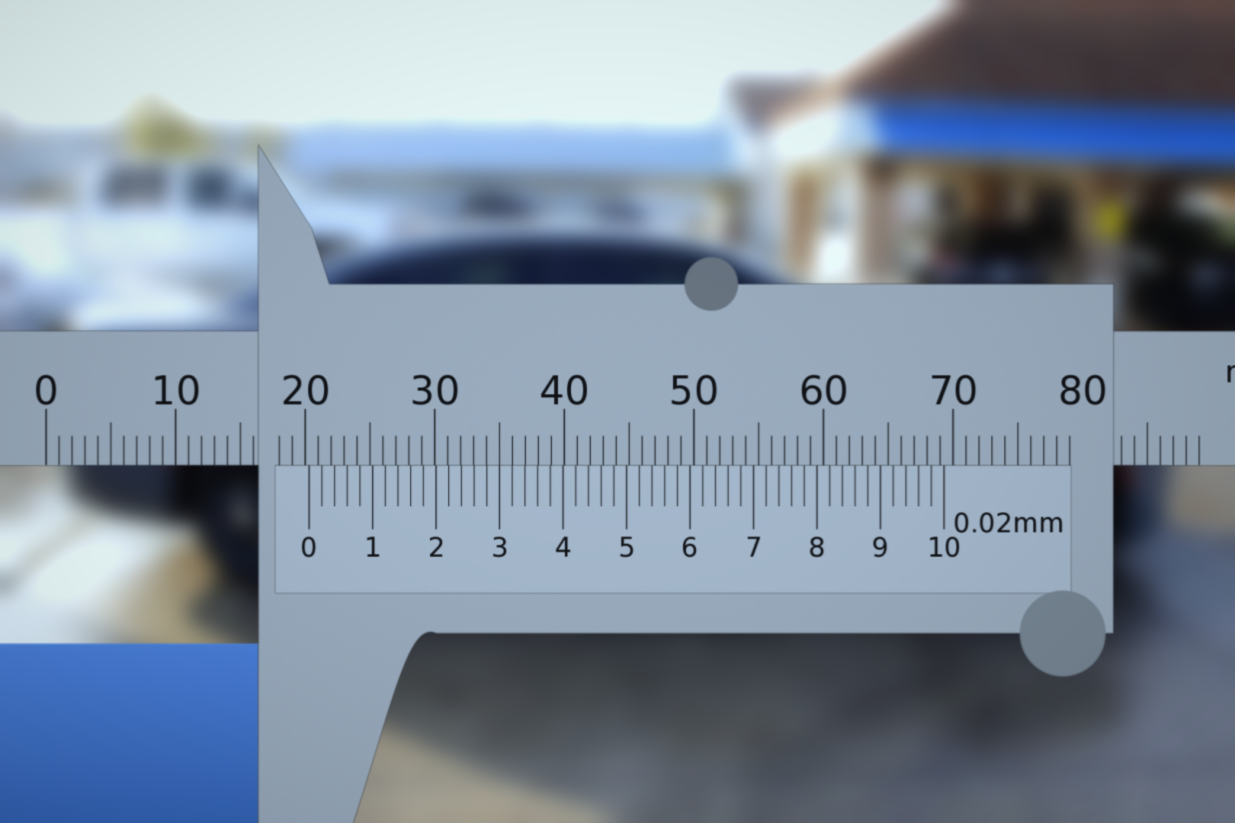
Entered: 20.3 mm
